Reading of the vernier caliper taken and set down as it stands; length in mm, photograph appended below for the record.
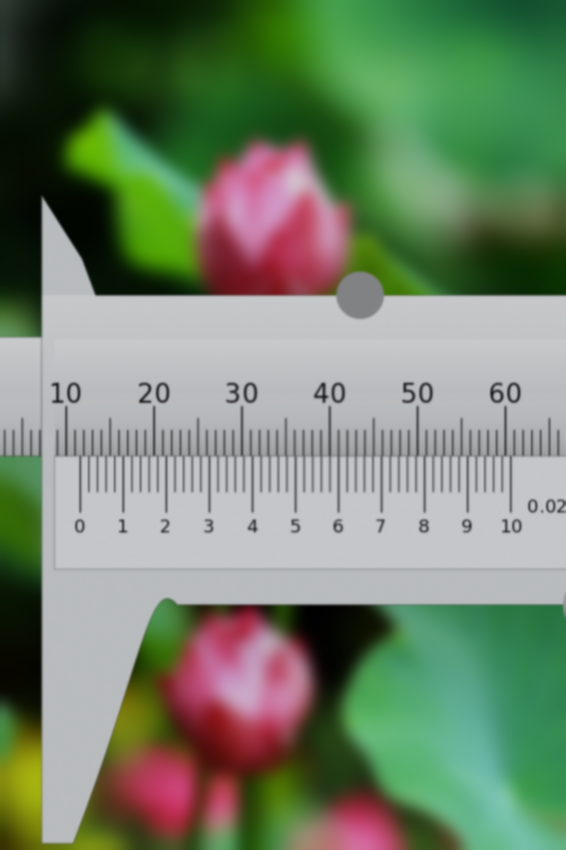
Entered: 11.6 mm
